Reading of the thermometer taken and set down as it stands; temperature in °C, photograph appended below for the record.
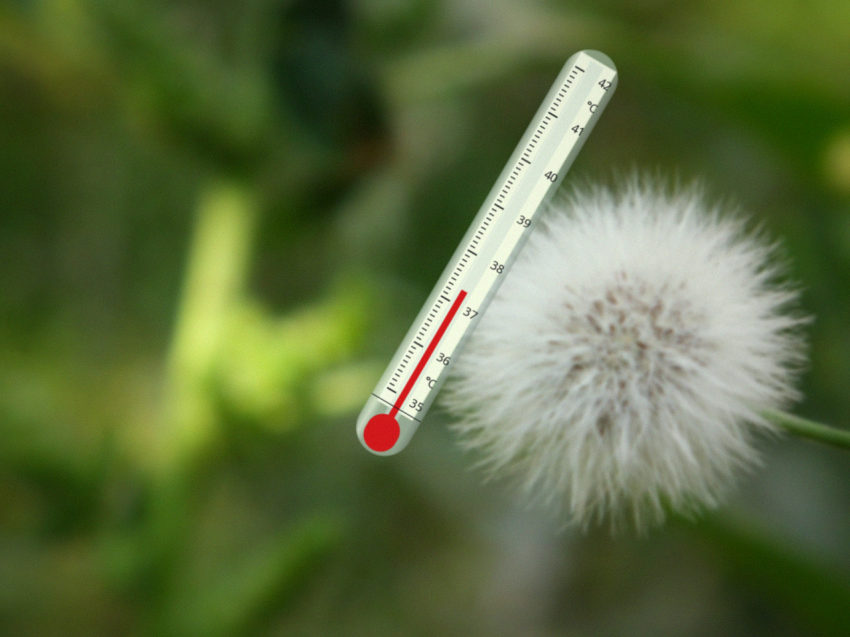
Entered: 37.3 °C
